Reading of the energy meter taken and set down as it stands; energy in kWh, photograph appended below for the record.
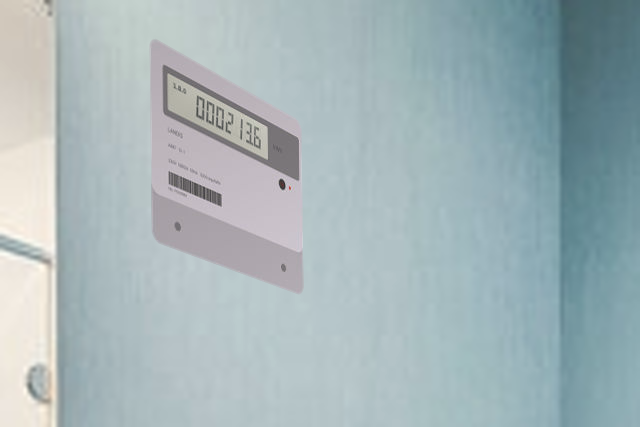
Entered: 213.6 kWh
